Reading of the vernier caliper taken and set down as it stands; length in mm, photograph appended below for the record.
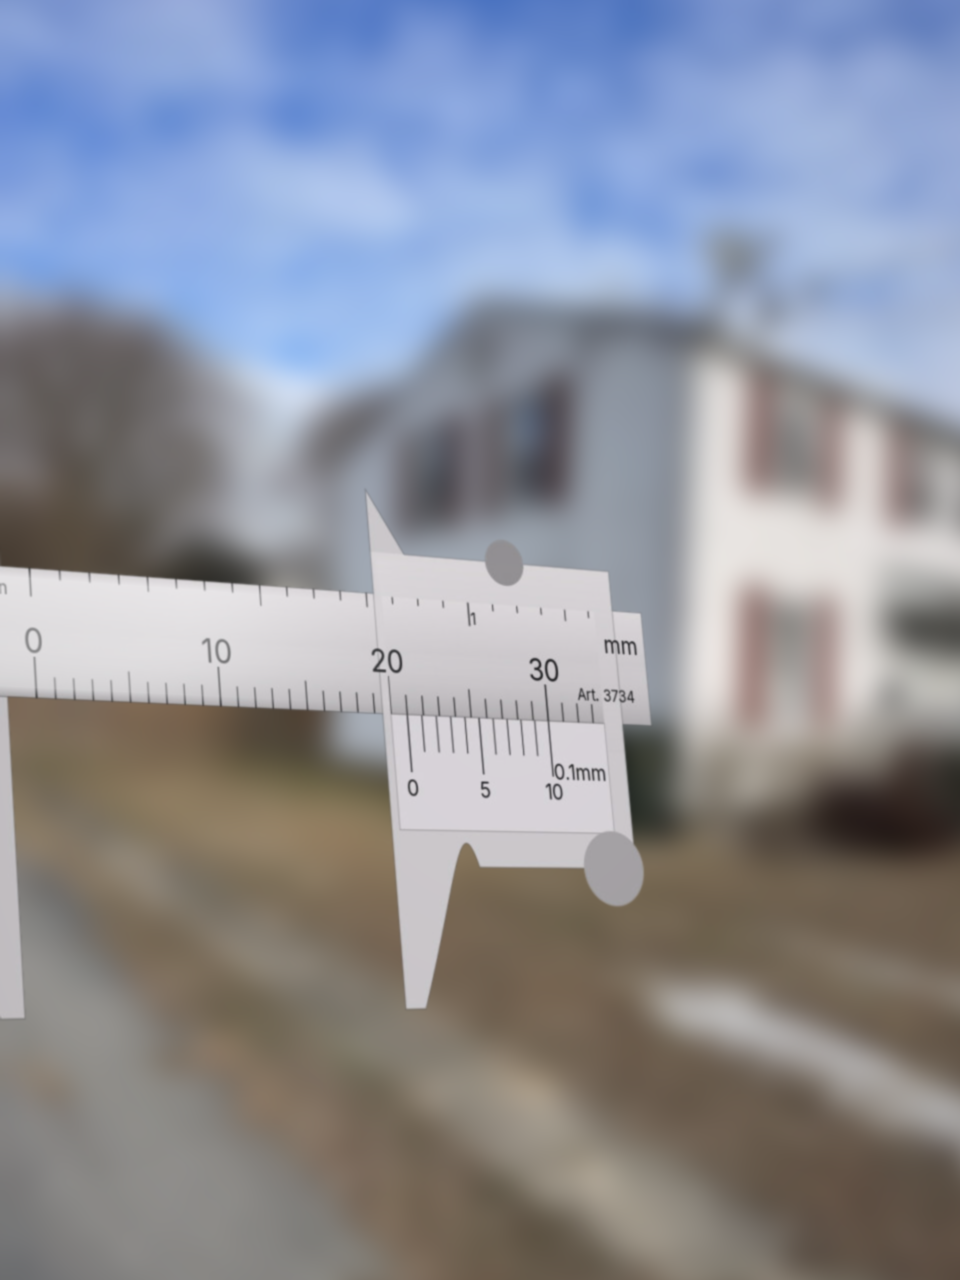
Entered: 21.0 mm
